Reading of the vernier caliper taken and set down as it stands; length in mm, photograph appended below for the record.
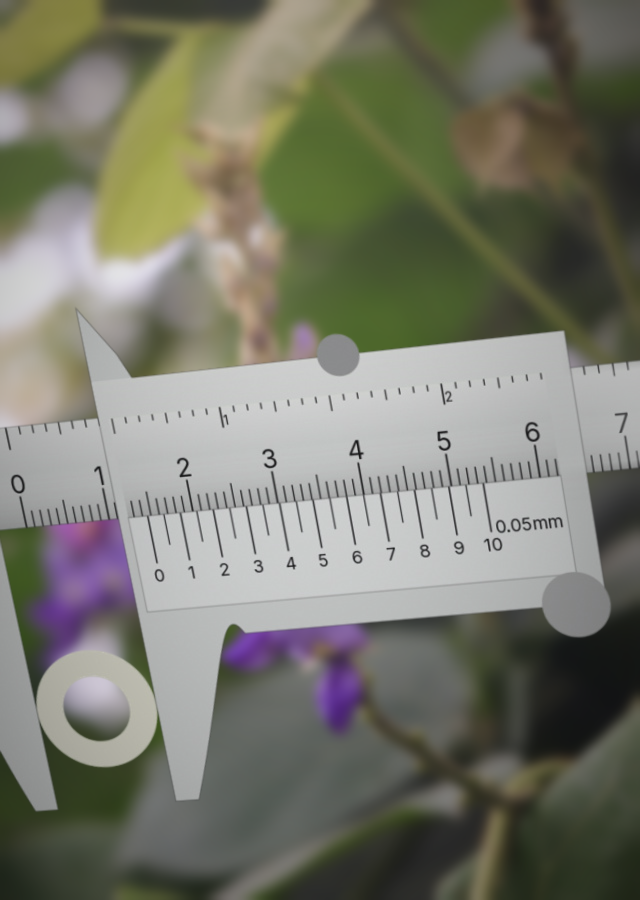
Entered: 14.6 mm
